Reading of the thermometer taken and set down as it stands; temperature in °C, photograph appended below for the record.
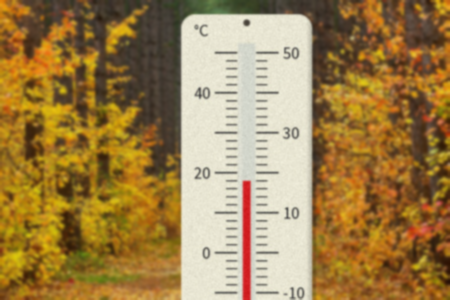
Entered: 18 °C
